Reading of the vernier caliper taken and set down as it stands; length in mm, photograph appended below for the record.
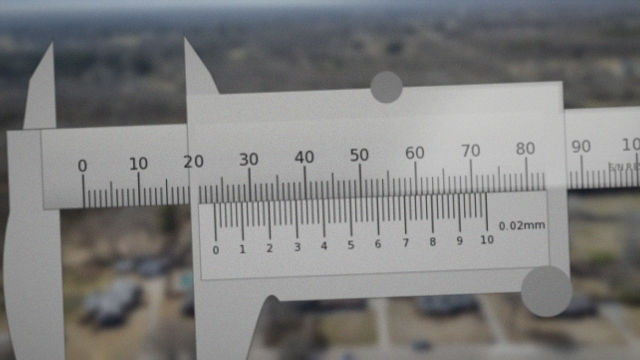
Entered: 23.5 mm
